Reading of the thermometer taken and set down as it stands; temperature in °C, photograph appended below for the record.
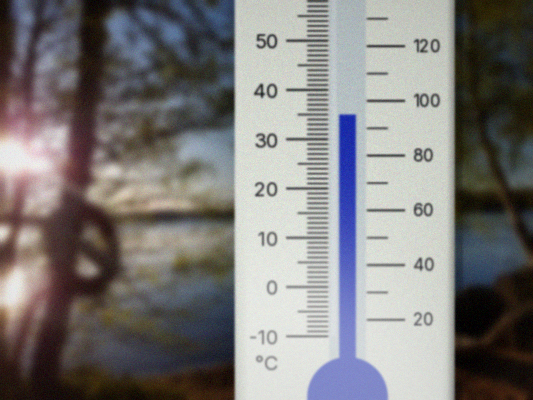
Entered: 35 °C
